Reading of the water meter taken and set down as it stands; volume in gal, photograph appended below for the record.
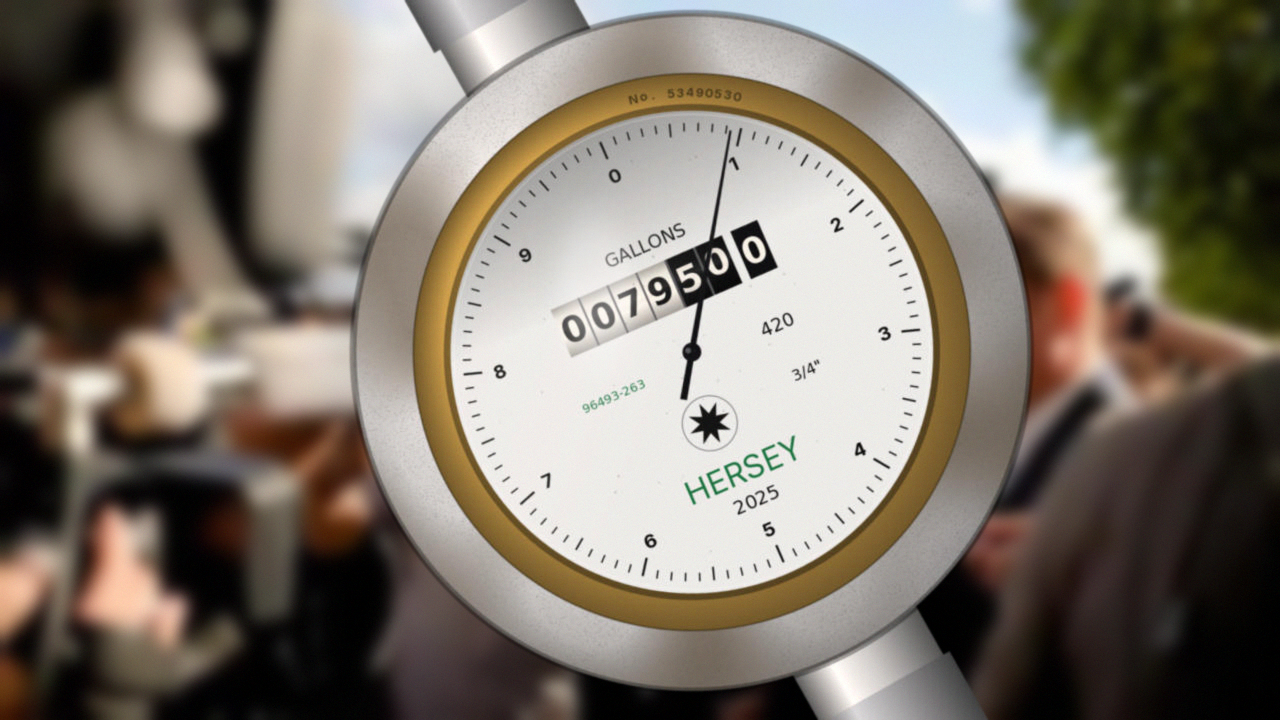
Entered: 79500.9 gal
